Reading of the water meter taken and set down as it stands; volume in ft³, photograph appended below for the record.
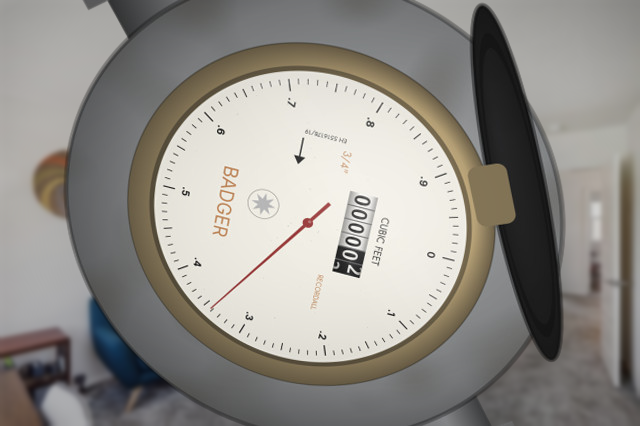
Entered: 2.34 ft³
